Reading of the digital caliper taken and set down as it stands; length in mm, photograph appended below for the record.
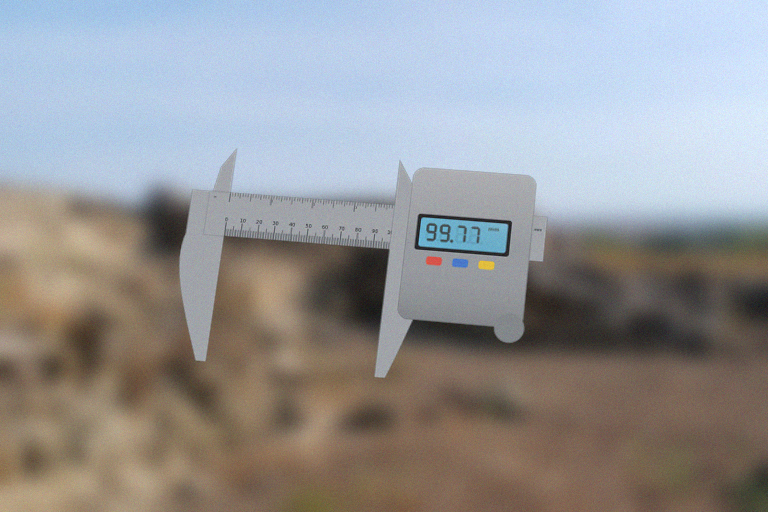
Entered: 99.77 mm
